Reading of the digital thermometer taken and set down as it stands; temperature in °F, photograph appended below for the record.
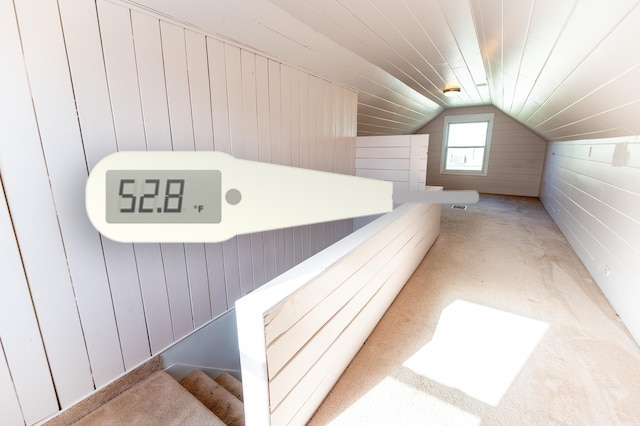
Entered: 52.8 °F
